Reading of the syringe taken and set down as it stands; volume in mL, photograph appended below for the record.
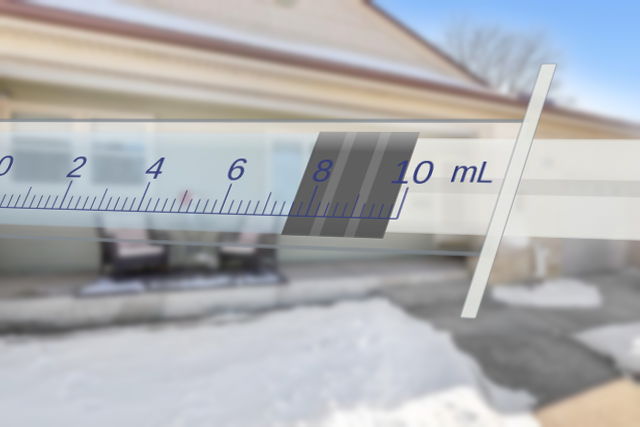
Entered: 7.6 mL
